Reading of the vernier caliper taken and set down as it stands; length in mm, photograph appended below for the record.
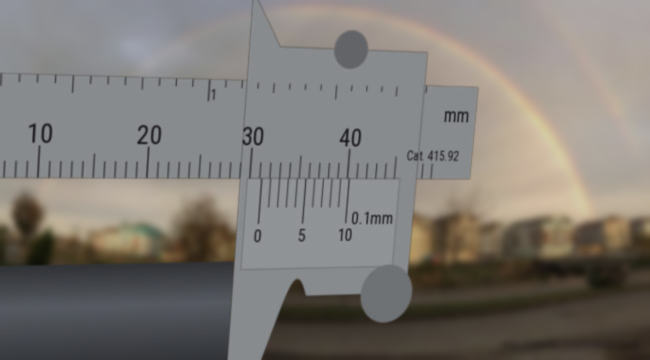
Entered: 31.2 mm
